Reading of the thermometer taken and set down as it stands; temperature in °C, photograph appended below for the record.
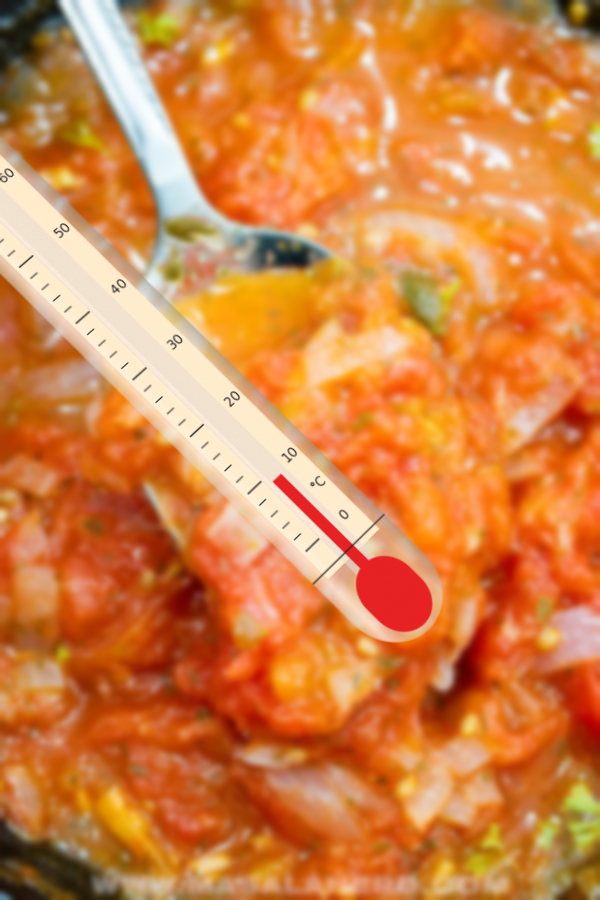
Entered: 9 °C
